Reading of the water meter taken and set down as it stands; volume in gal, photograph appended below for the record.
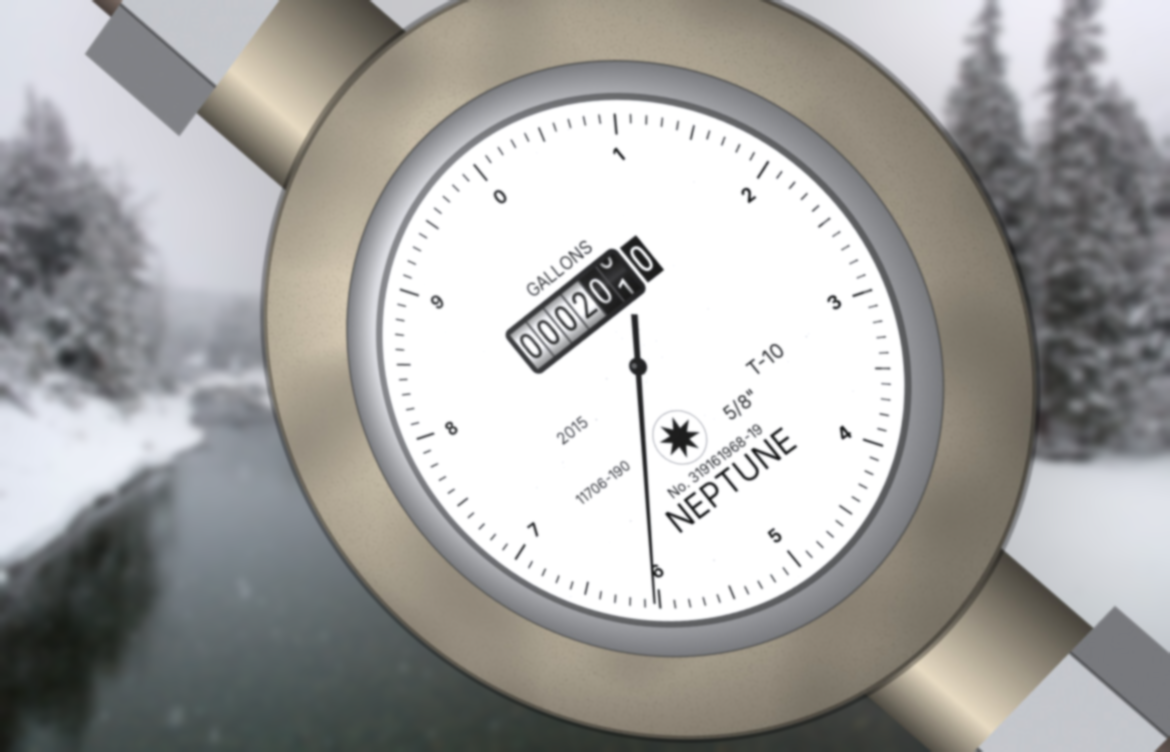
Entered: 2006.0 gal
